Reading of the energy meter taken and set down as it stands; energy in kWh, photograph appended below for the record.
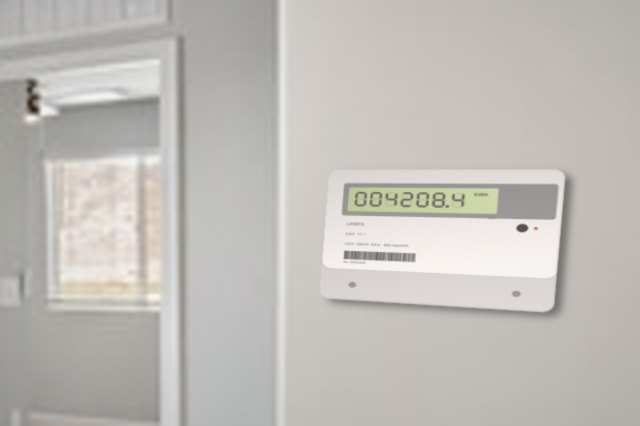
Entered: 4208.4 kWh
